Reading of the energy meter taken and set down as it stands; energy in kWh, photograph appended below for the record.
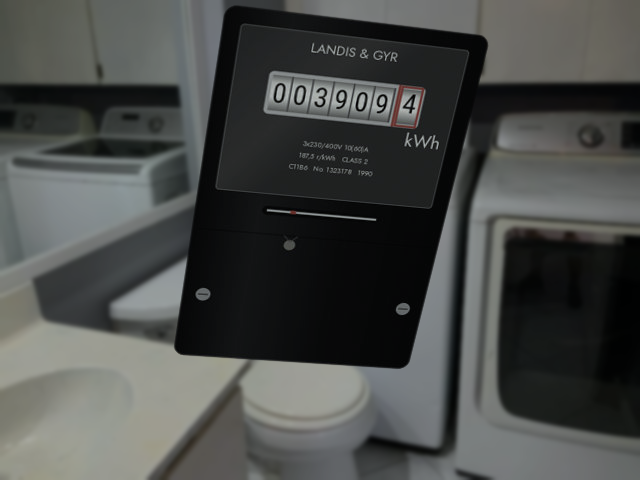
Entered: 3909.4 kWh
